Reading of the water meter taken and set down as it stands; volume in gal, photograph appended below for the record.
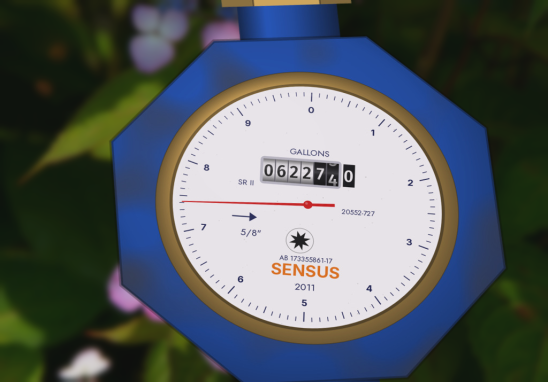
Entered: 622737.4 gal
